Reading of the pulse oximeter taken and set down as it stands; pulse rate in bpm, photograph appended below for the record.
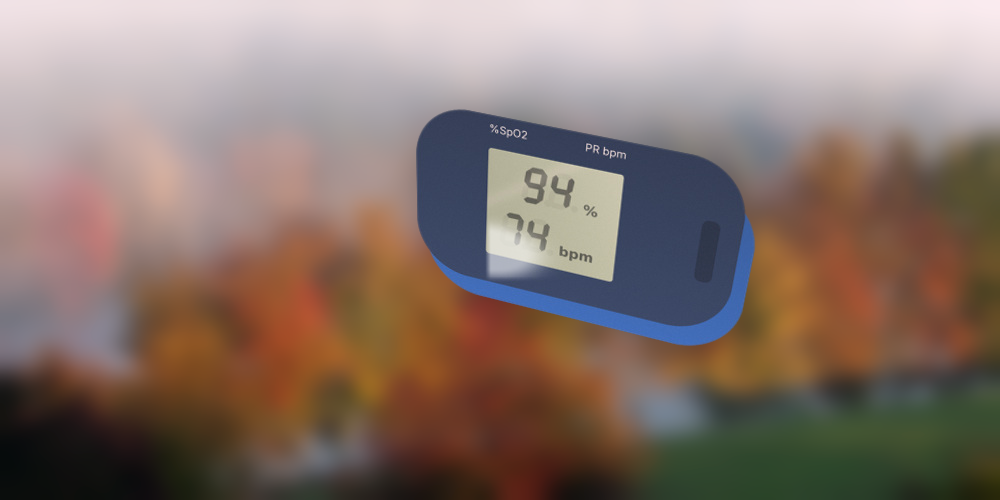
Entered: 74 bpm
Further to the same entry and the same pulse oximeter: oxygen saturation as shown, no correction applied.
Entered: 94 %
